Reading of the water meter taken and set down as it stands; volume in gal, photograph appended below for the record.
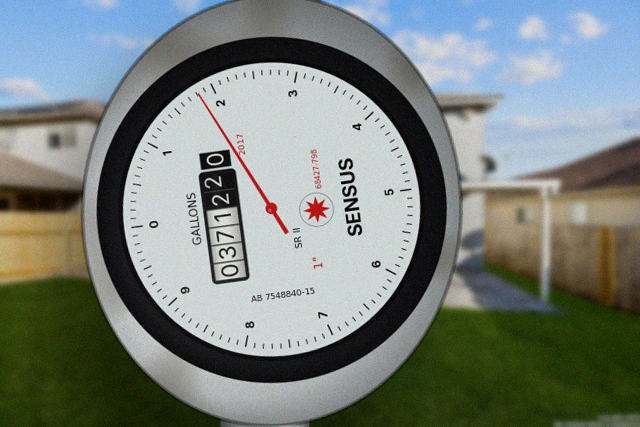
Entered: 371221.8 gal
